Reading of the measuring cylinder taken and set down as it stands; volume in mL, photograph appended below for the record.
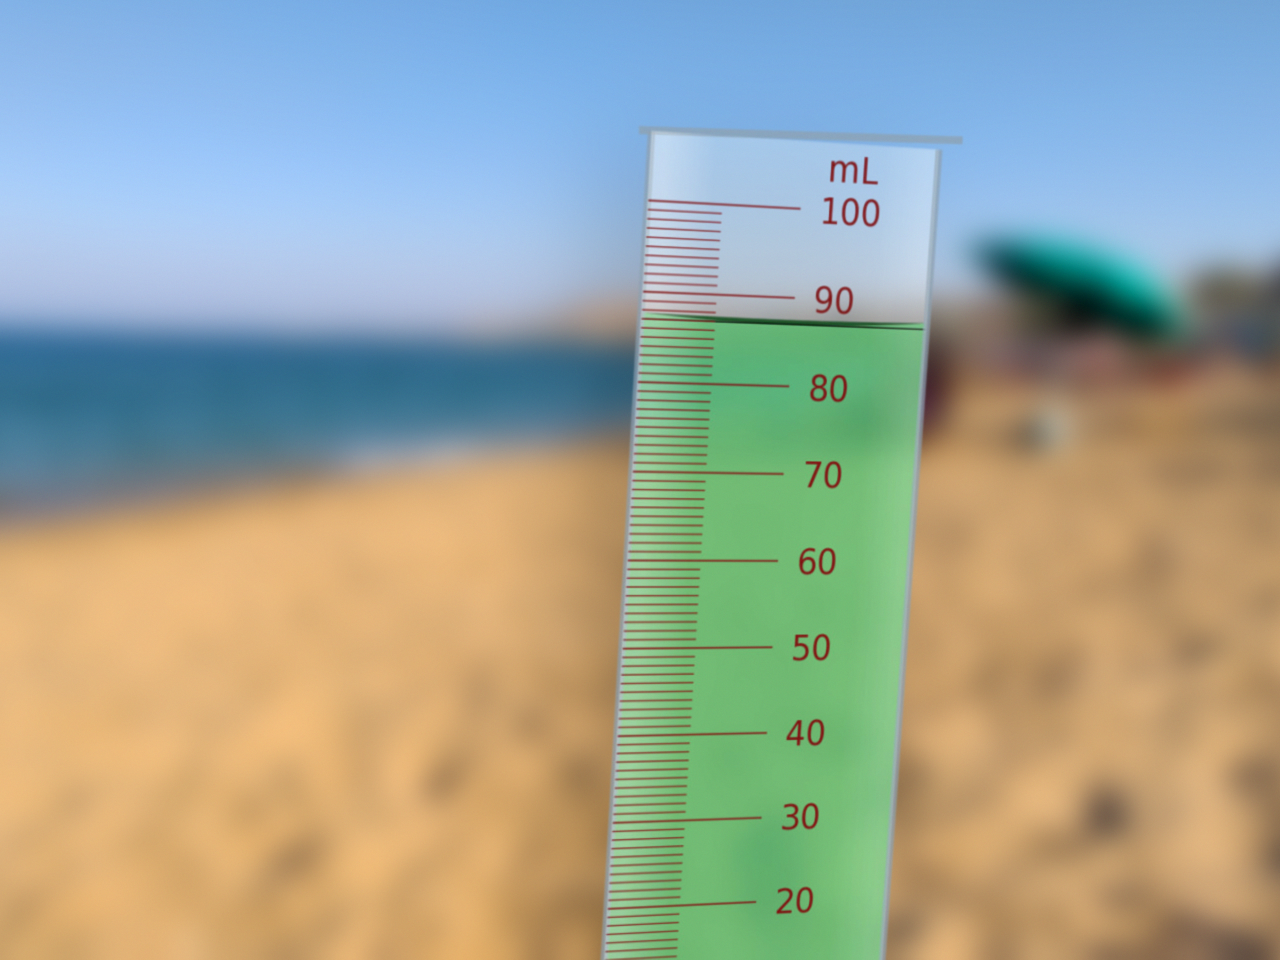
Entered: 87 mL
